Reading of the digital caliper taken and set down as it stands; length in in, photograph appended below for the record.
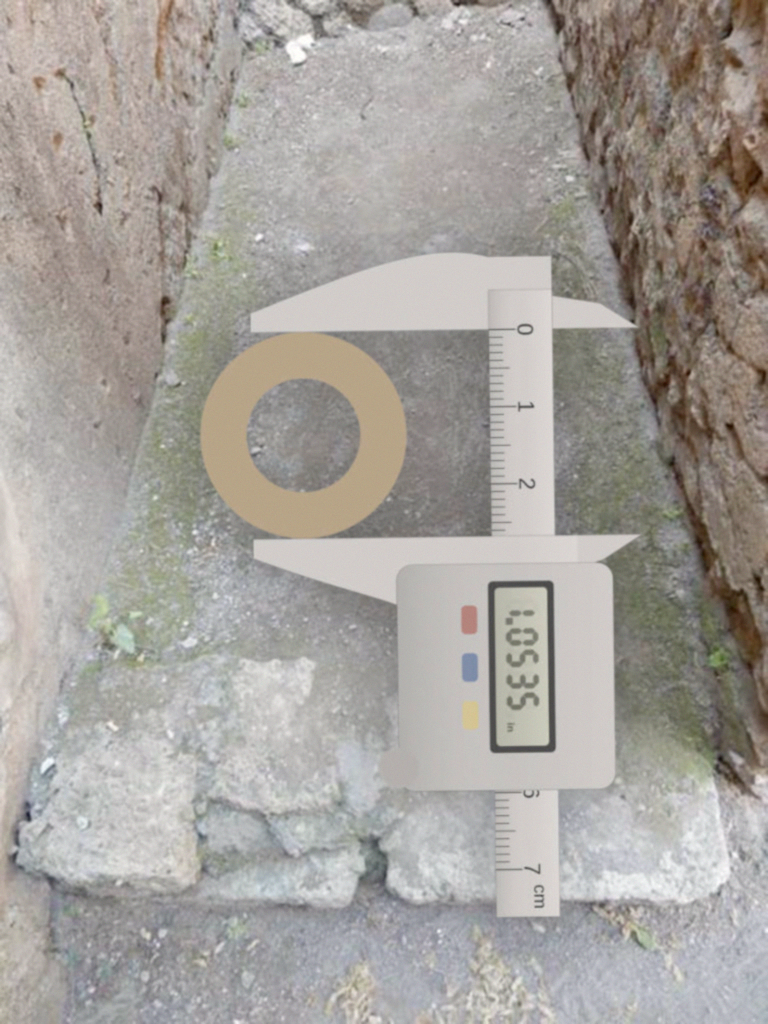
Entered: 1.0535 in
